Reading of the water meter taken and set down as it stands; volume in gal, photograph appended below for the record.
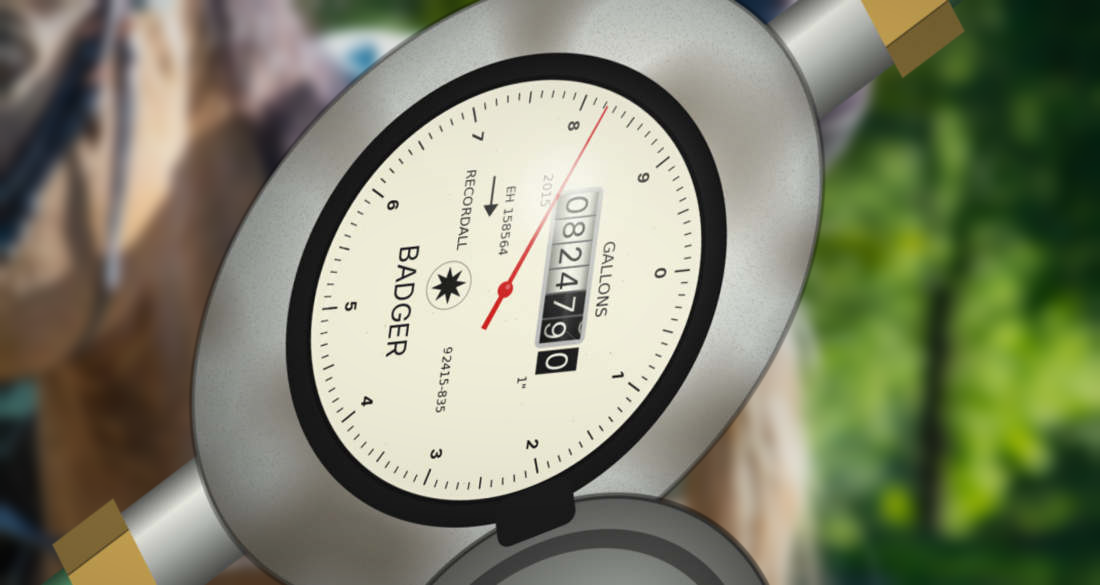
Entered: 824788.2 gal
